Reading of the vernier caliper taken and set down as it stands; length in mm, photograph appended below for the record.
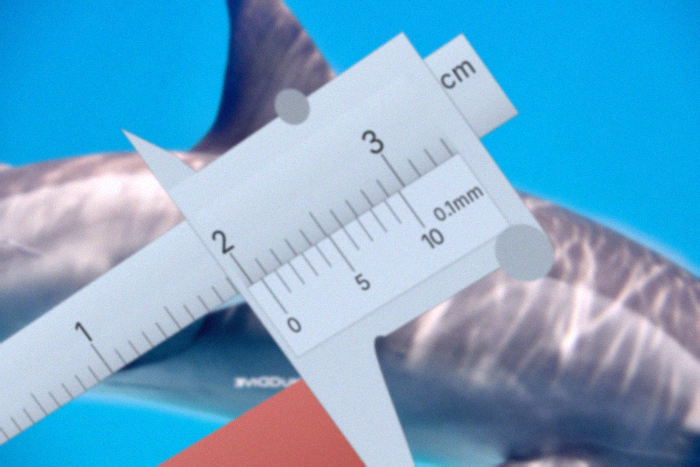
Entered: 20.6 mm
